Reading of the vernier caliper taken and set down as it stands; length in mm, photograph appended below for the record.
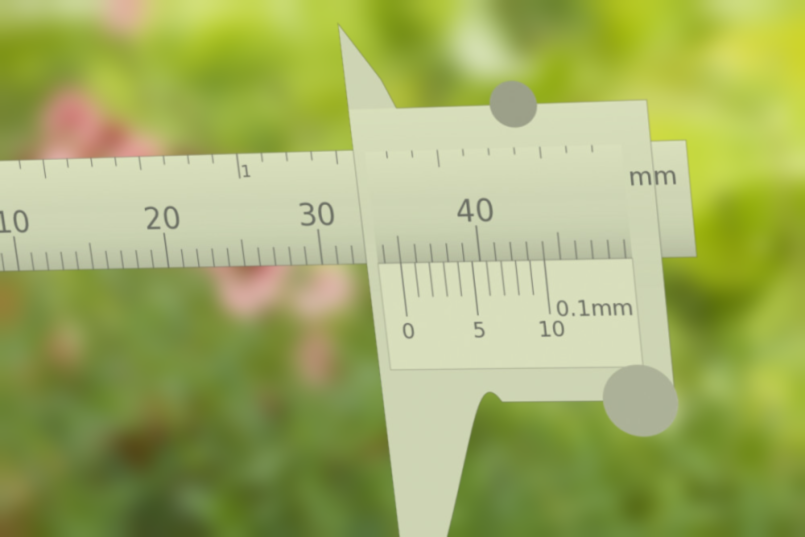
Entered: 35.0 mm
